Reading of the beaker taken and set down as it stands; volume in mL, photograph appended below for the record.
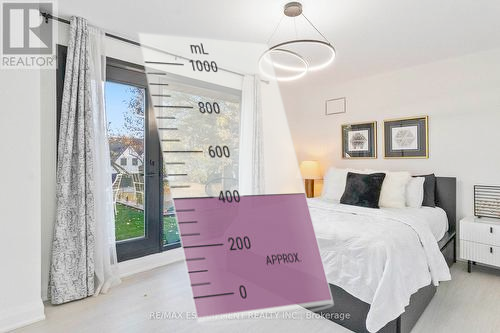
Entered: 400 mL
